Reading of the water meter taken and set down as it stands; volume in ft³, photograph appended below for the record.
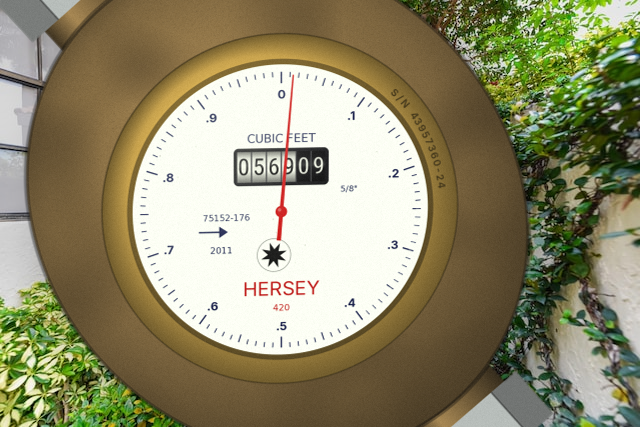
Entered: 56909.01 ft³
